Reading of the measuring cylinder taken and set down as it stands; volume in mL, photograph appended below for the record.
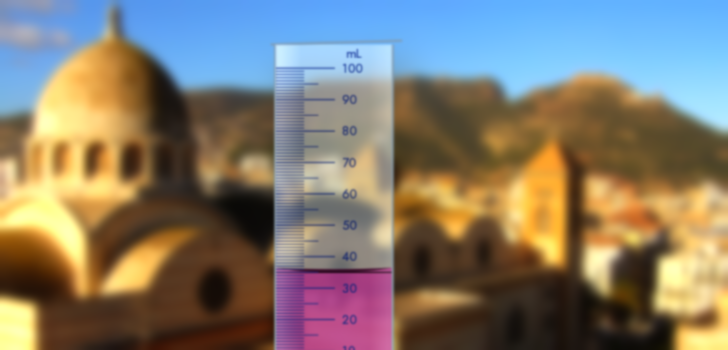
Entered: 35 mL
